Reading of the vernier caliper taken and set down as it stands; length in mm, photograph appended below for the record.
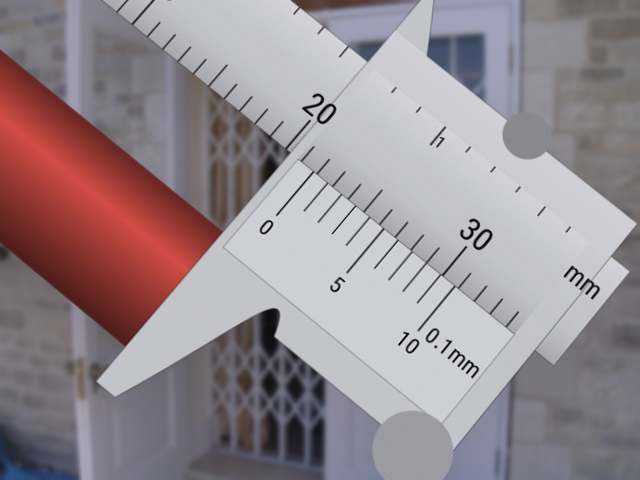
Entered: 21.8 mm
